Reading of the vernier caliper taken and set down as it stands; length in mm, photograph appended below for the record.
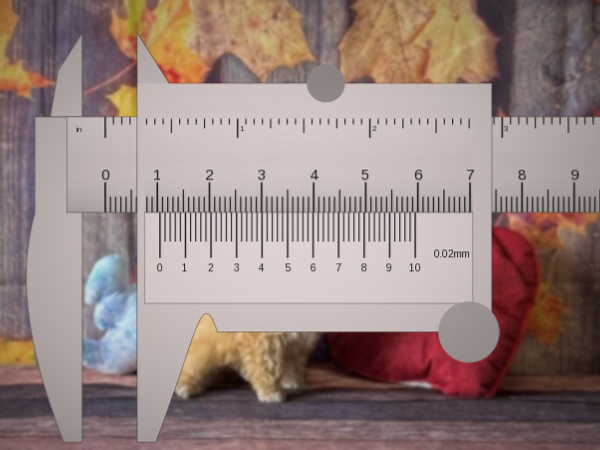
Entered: 10.5 mm
